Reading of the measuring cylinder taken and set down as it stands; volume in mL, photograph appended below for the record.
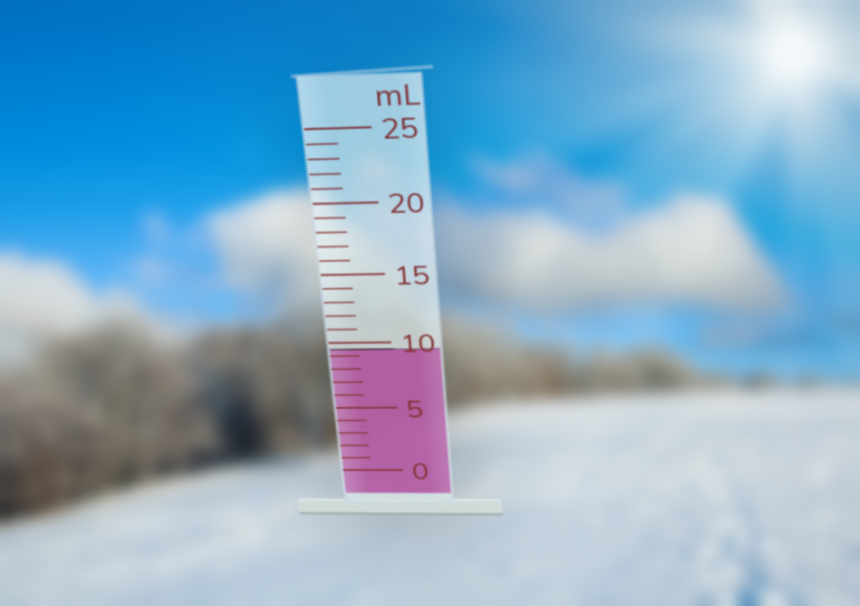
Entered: 9.5 mL
